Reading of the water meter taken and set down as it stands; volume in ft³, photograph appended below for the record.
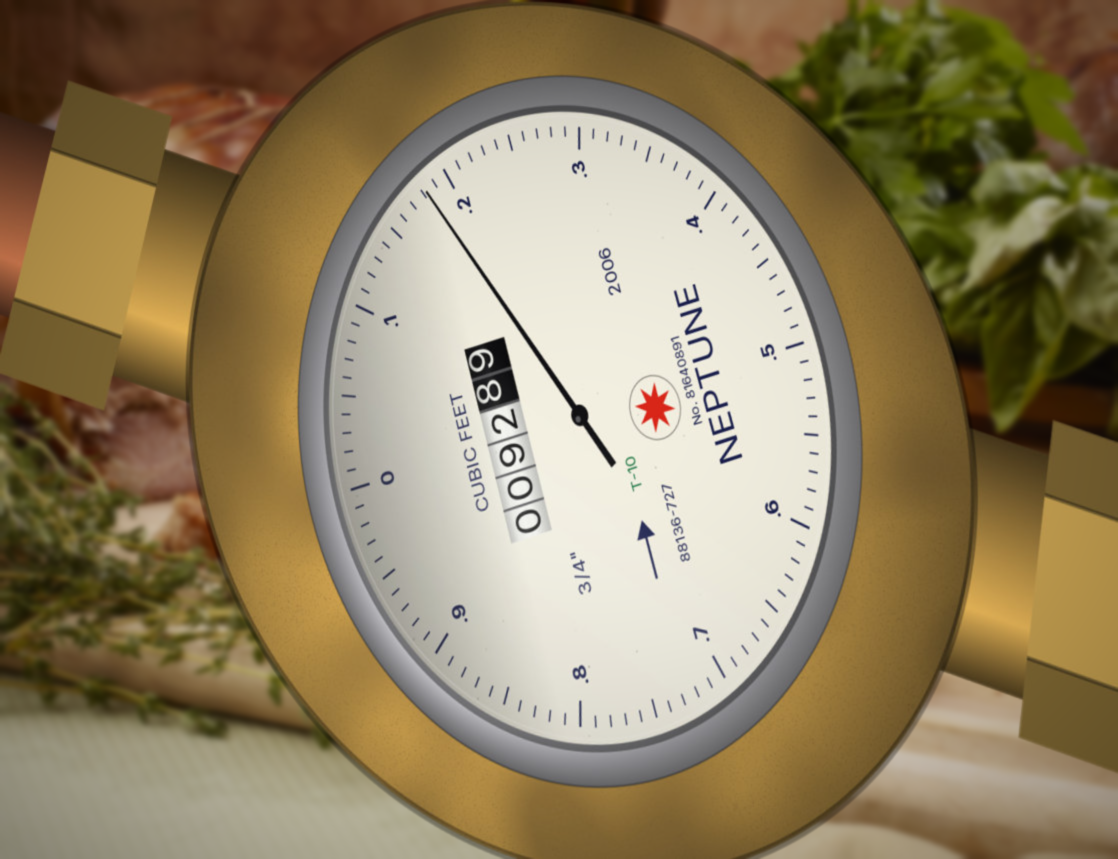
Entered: 9289.18 ft³
